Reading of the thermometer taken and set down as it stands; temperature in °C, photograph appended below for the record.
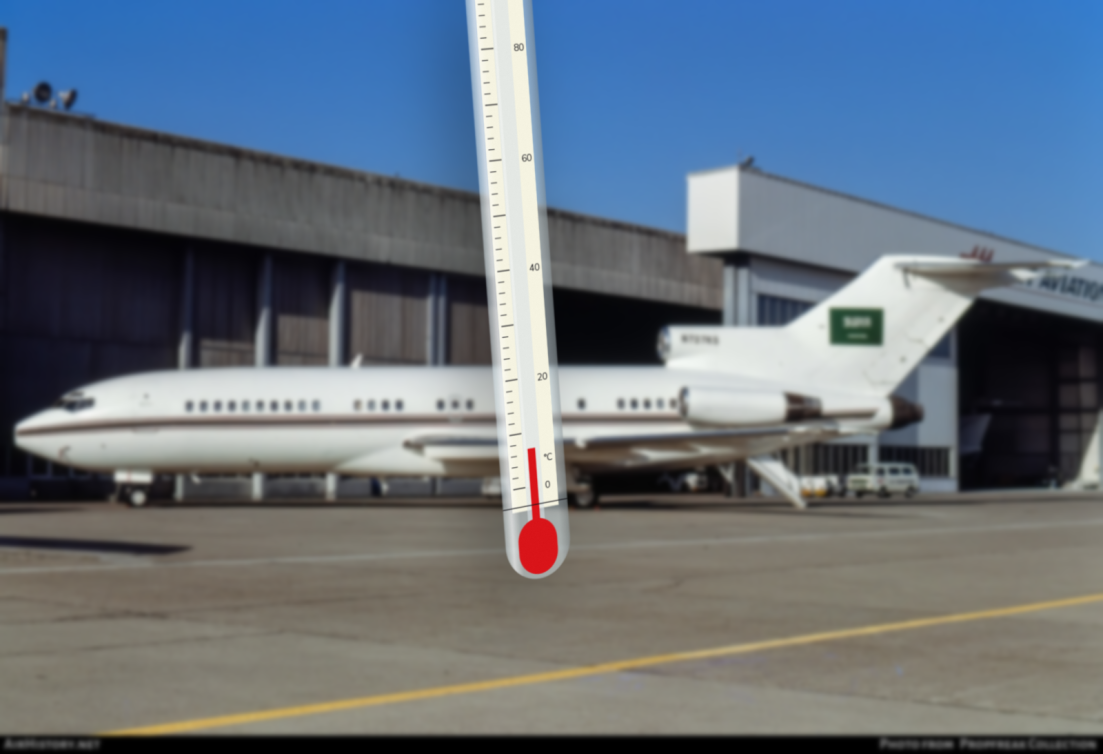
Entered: 7 °C
